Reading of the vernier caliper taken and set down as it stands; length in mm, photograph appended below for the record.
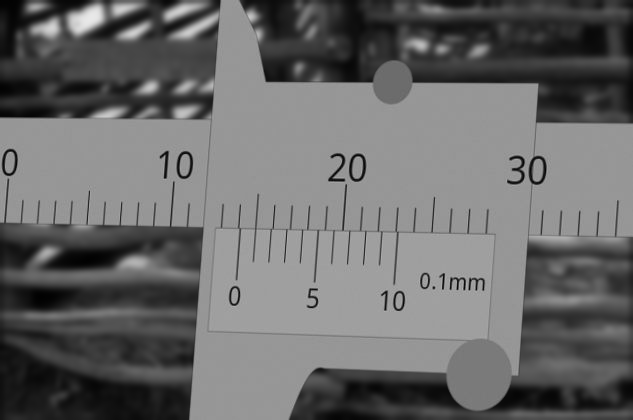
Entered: 14.1 mm
